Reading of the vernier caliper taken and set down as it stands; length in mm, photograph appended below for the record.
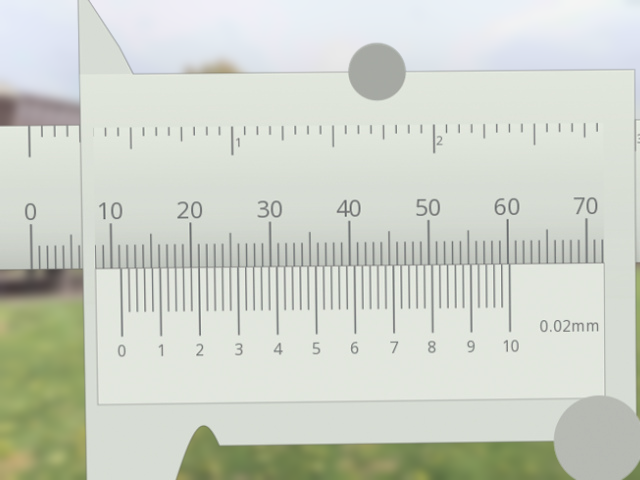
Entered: 11.2 mm
